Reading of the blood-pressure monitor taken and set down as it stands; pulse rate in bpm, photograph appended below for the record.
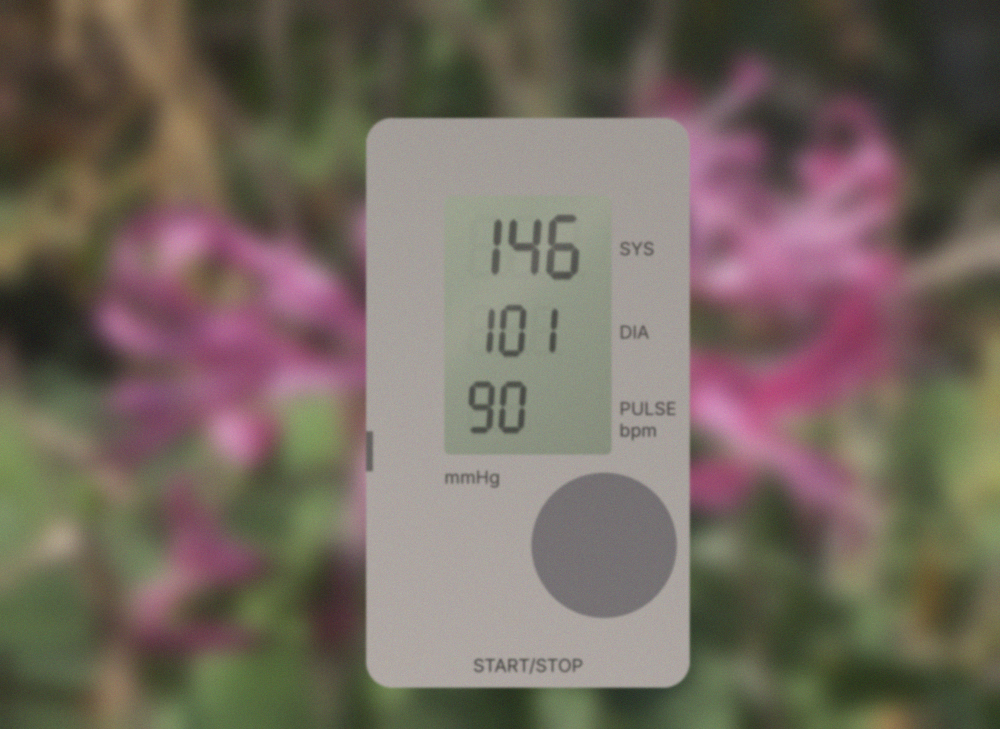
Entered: 90 bpm
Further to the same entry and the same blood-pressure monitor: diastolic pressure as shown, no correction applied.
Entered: 101 mmHg
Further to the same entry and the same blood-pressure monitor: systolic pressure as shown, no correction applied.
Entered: 146 mmHg
